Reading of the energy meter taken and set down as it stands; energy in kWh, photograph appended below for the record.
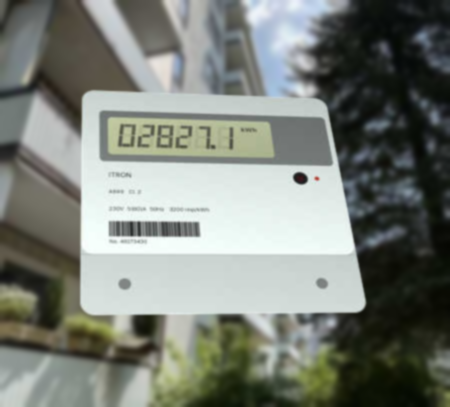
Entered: 2827.1 kWh
